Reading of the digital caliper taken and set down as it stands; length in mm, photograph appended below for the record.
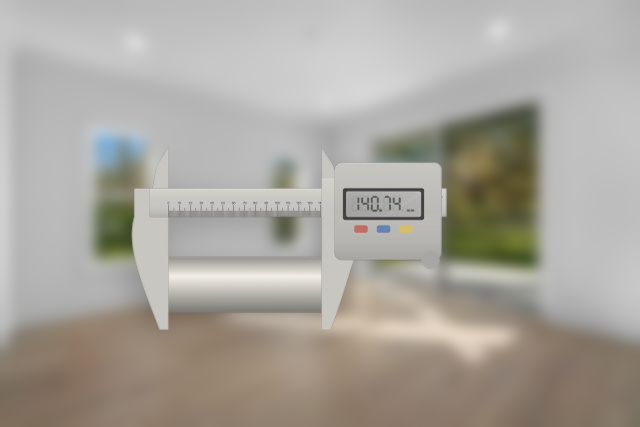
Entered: 140.74 mm
